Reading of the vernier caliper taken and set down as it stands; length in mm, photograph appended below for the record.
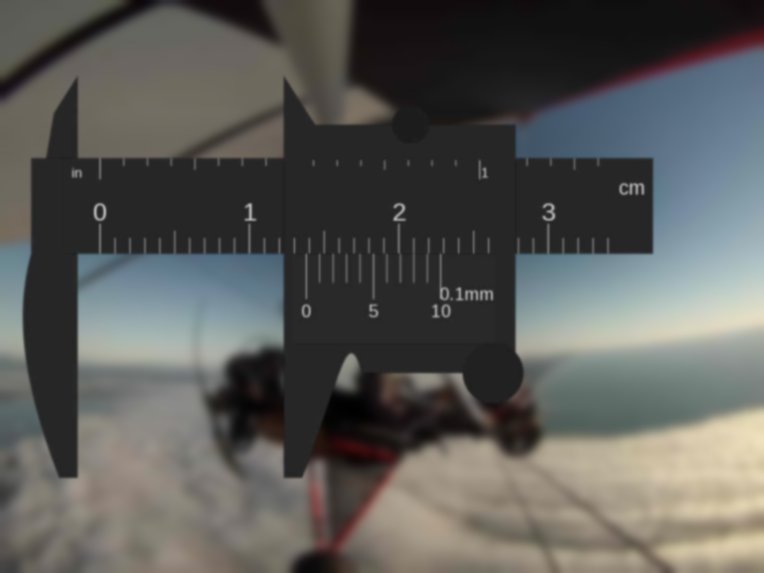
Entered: 13.8 mm
